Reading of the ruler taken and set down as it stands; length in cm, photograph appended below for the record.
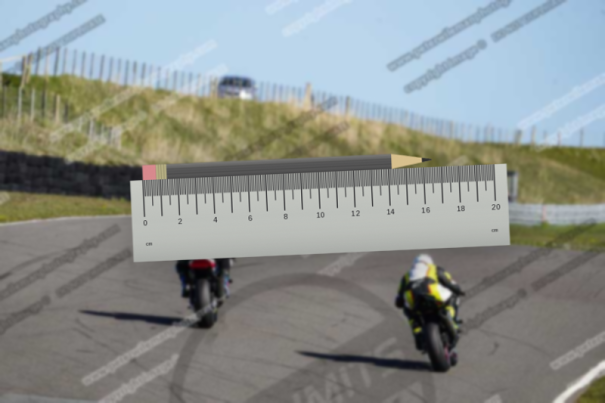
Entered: 16.5 cm
